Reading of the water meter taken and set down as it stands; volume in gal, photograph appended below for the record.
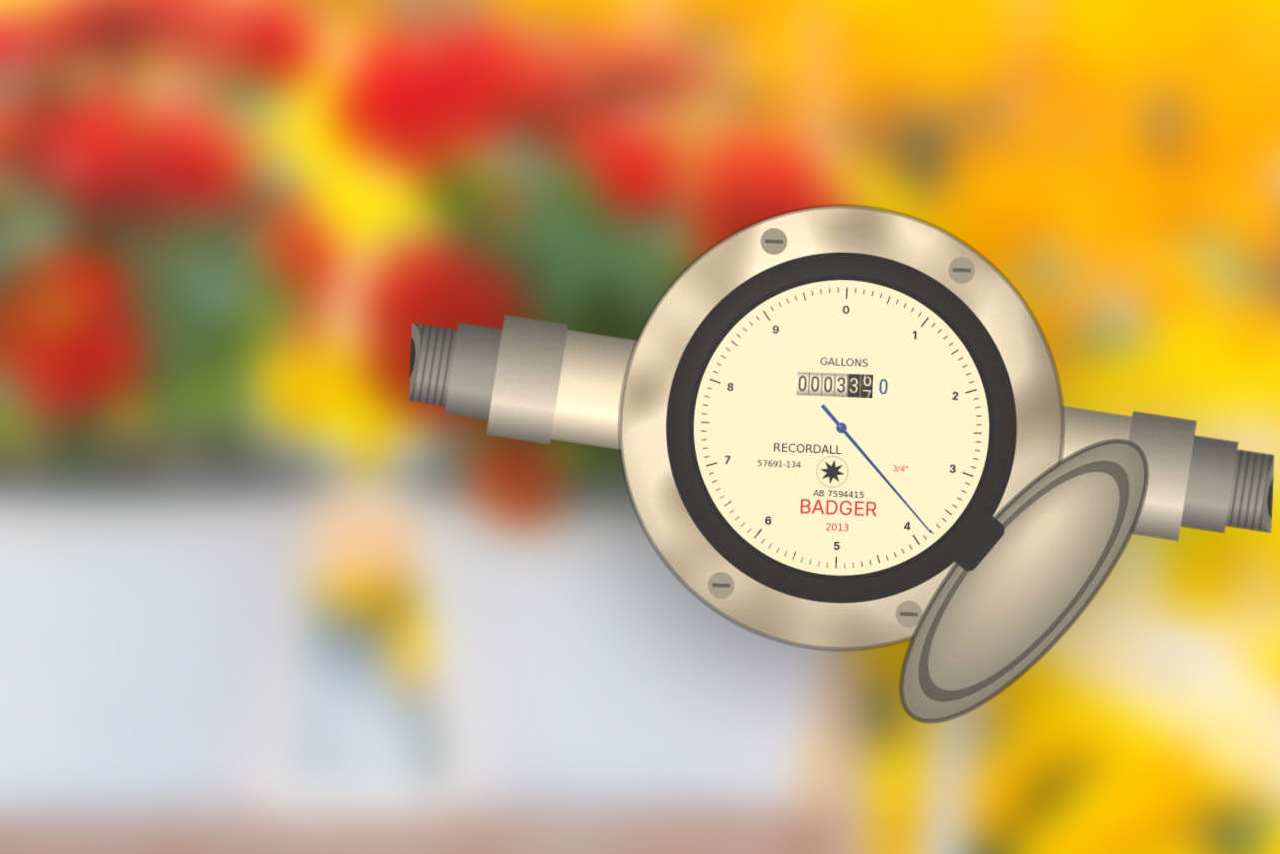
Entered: 3363.8 gal
